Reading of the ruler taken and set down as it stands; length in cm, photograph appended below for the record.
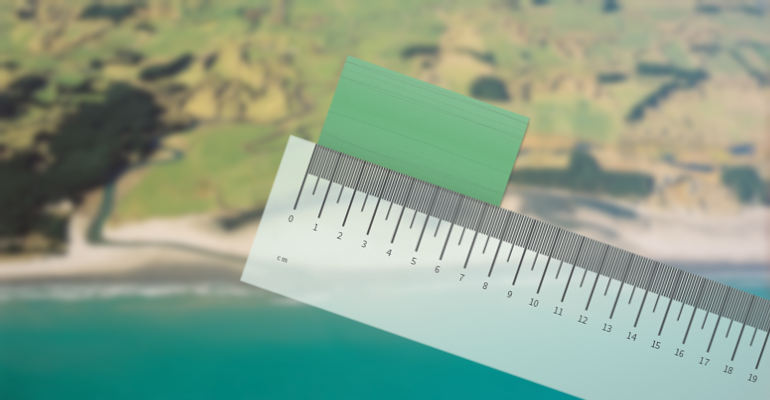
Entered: 7.5 cm
